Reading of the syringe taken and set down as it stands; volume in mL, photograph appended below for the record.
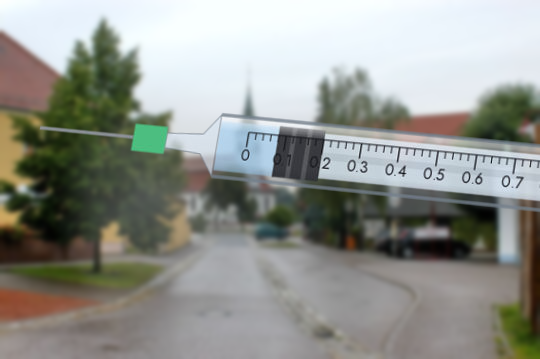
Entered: 0.08 mL
